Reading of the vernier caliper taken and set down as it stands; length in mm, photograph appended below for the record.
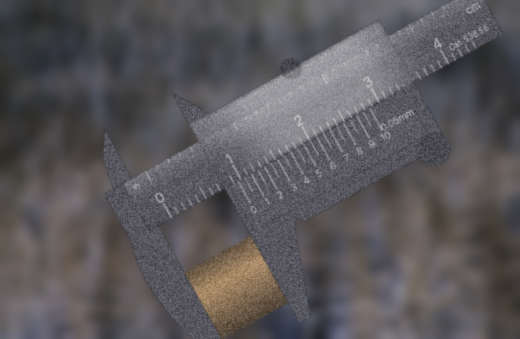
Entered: 9.6 mm
